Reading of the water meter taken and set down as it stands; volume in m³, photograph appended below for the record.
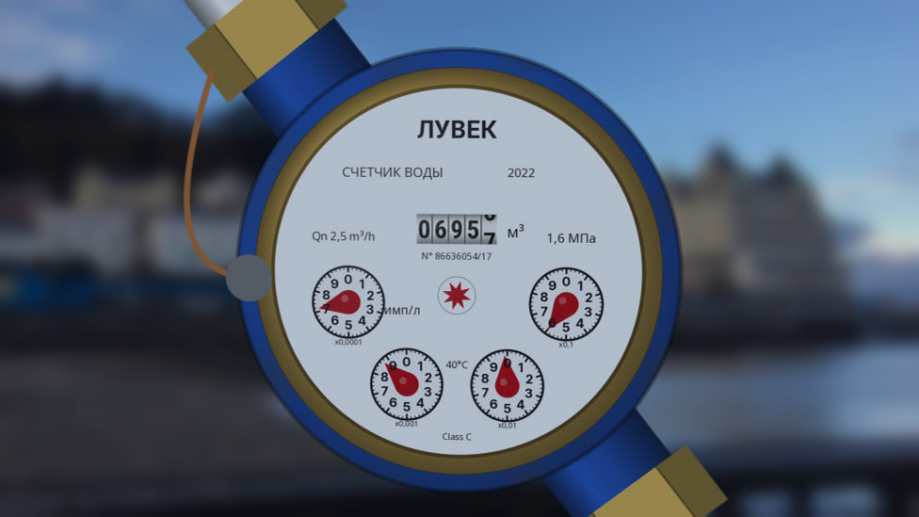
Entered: 6956.5987 m³
